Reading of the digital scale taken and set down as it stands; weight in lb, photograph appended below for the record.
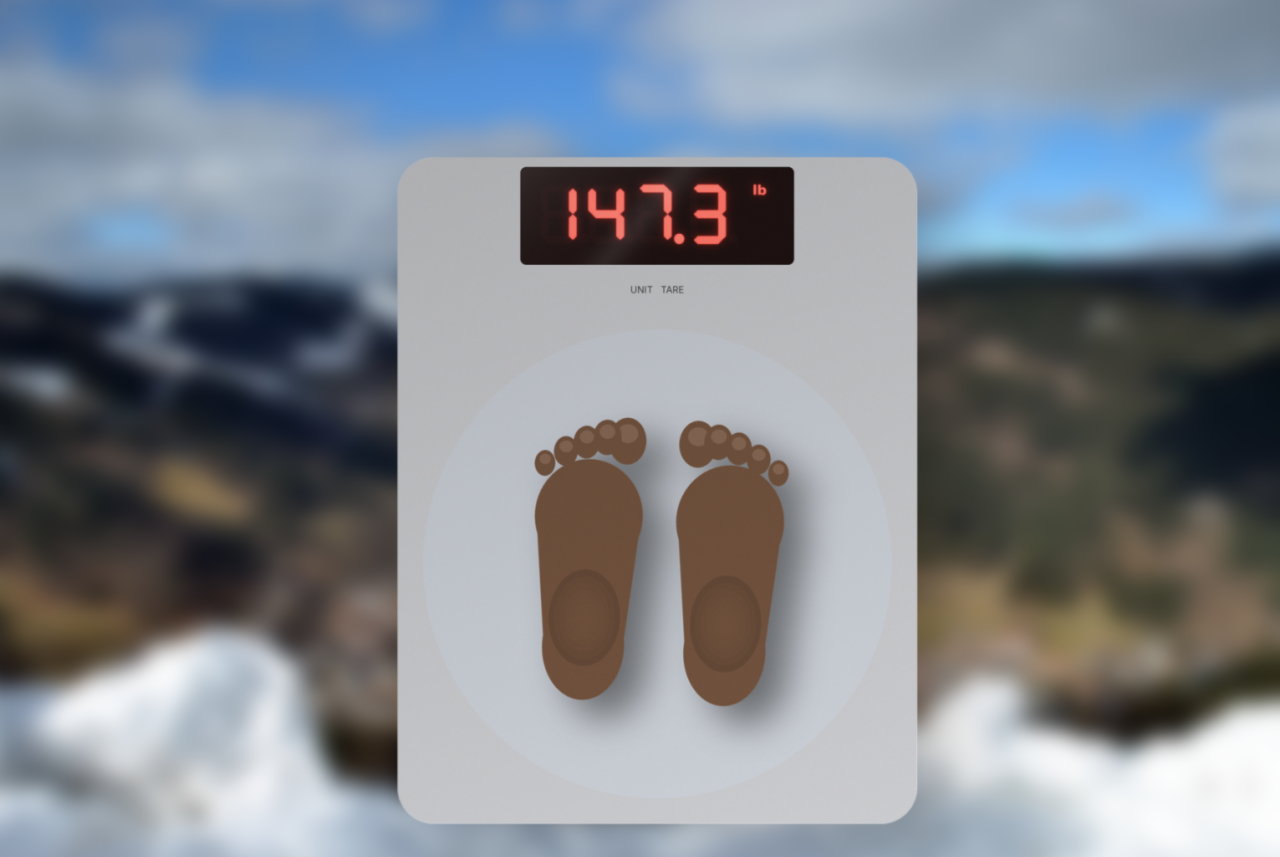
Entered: 147.3 lb
